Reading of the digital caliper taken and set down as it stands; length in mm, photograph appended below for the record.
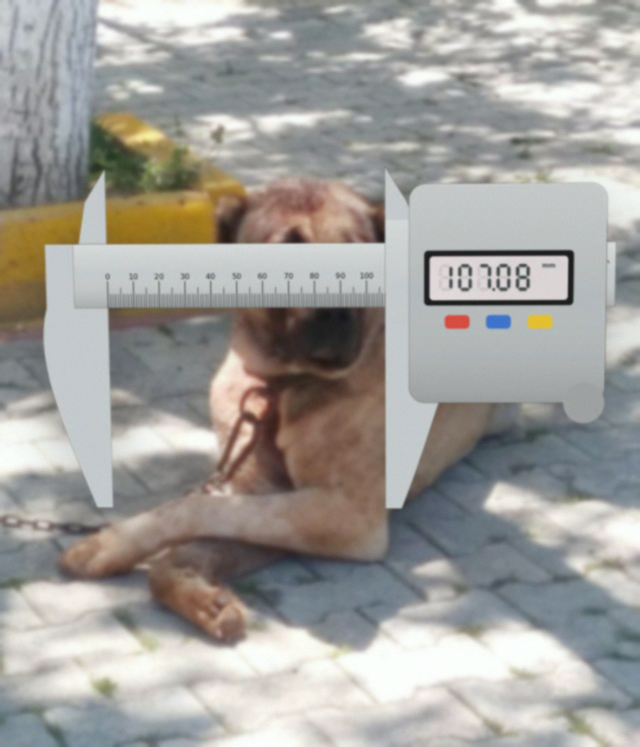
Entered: 107.08 mm
